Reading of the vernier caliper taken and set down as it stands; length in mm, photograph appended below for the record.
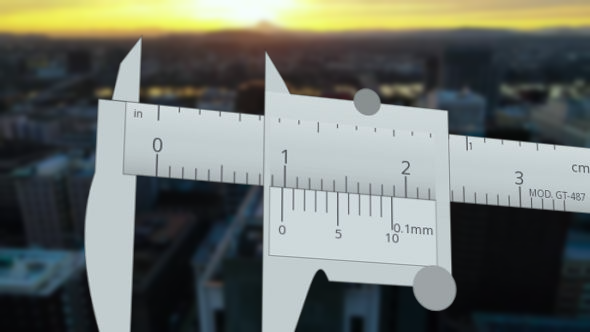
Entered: 9.8 mm
